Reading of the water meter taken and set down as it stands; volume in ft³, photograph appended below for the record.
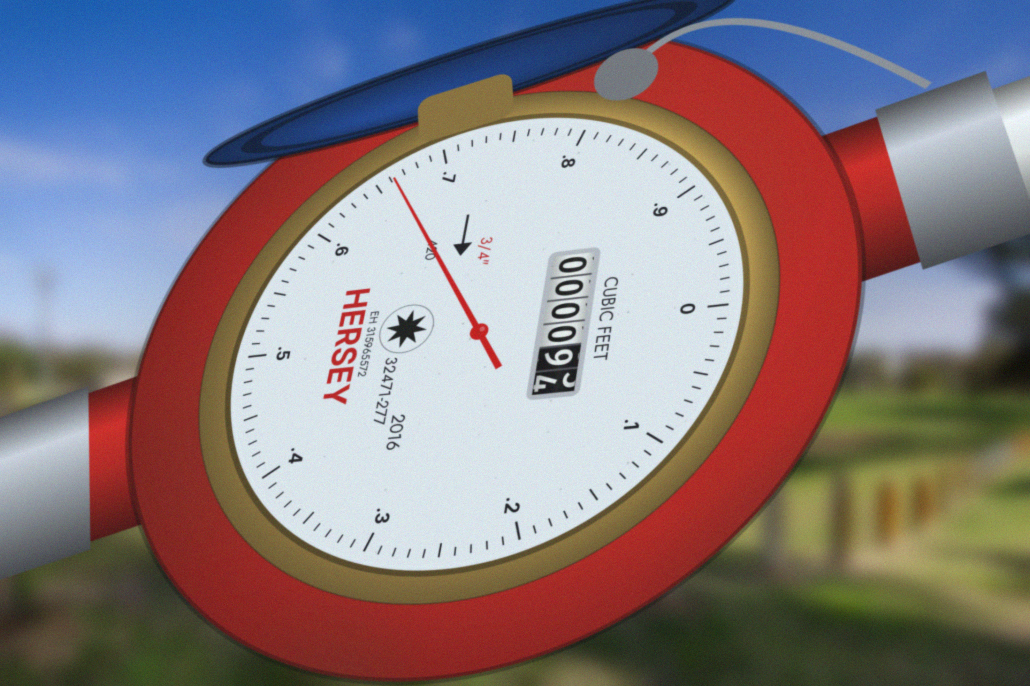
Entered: 93.66 ft³
